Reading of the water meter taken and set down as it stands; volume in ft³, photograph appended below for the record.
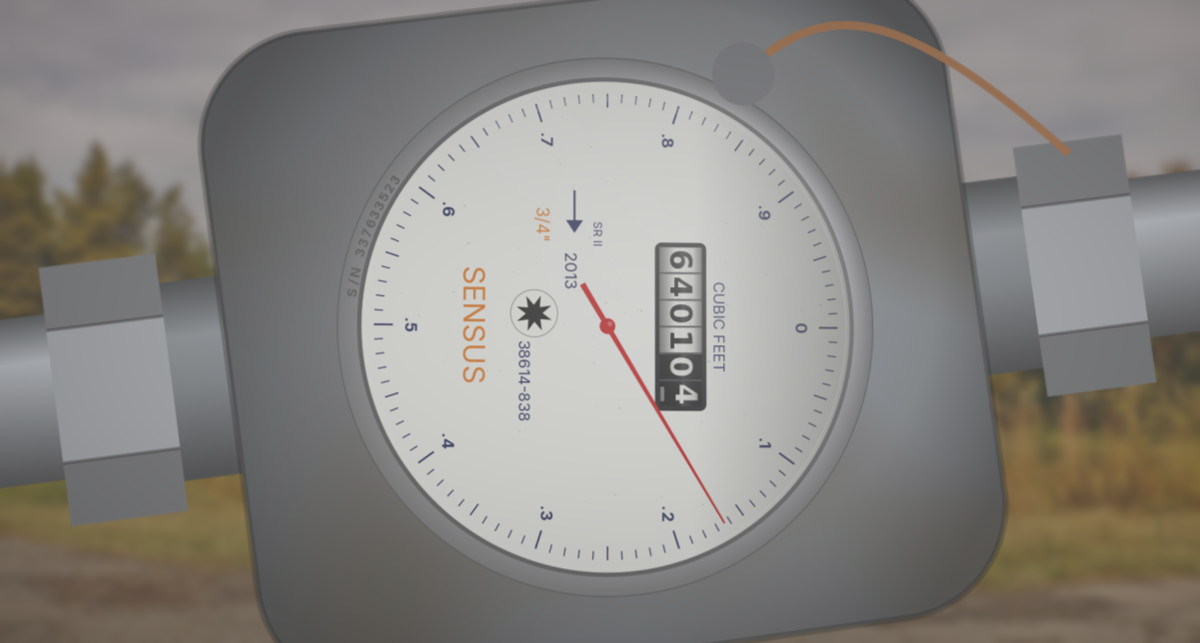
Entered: 640104.16 ft³
